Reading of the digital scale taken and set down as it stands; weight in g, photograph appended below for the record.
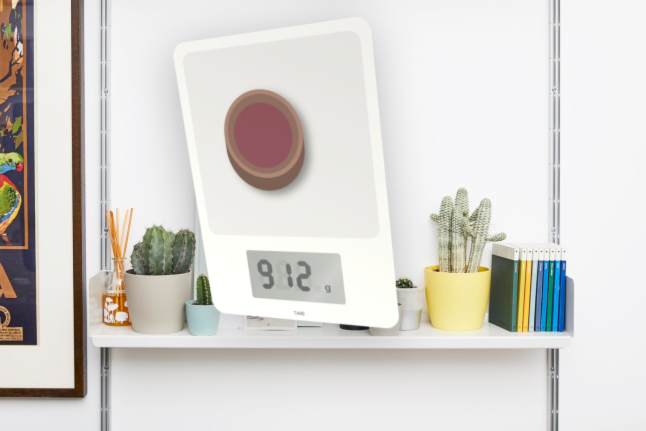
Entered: 912 g
